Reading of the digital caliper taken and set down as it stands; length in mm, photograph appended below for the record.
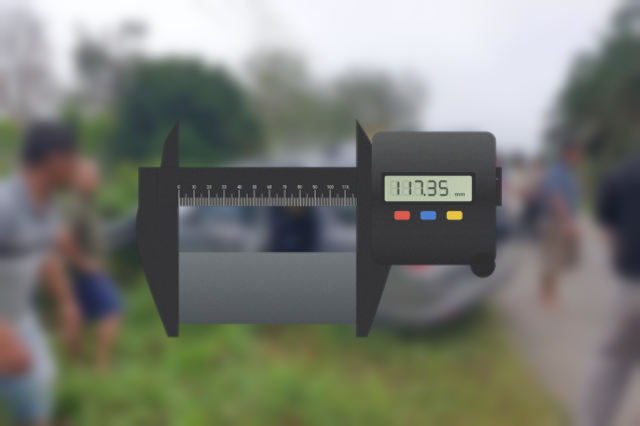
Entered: 117.35 mm
